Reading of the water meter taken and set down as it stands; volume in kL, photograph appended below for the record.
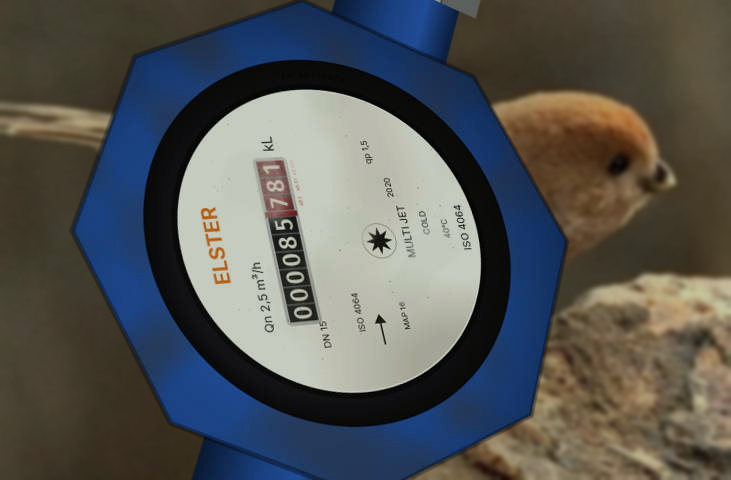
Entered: 85.781 kL
